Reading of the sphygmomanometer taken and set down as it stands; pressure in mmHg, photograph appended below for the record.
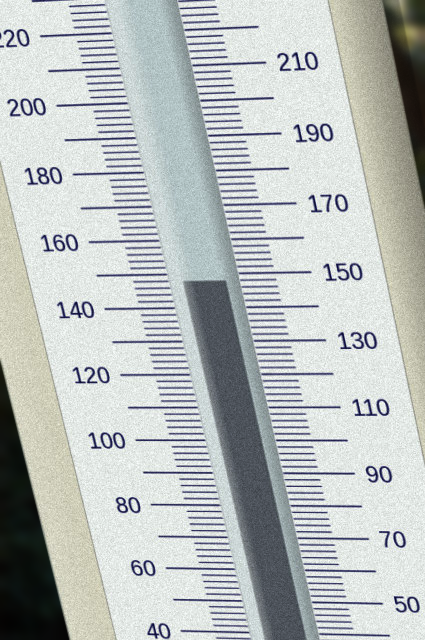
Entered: 148 mmHg
